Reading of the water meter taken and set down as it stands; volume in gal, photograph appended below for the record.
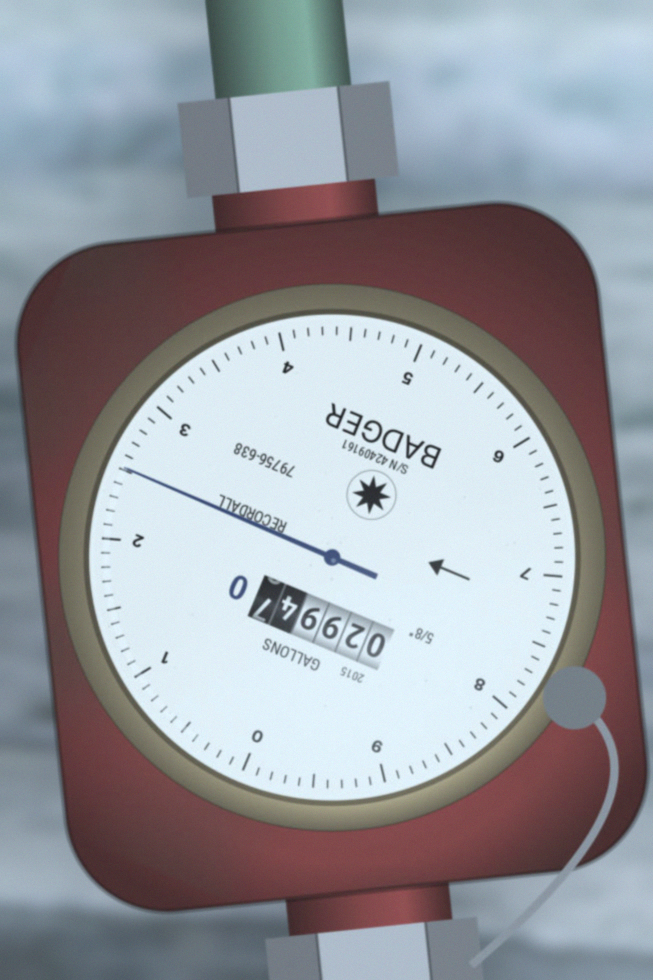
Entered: 299472.5 gal
